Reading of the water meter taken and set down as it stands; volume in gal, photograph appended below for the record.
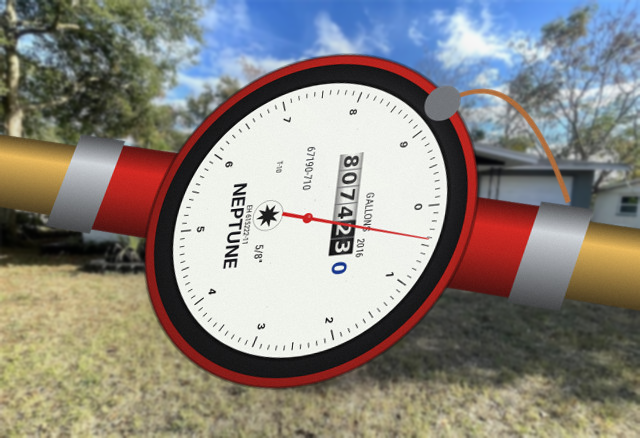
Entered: 8074230.4 gal
